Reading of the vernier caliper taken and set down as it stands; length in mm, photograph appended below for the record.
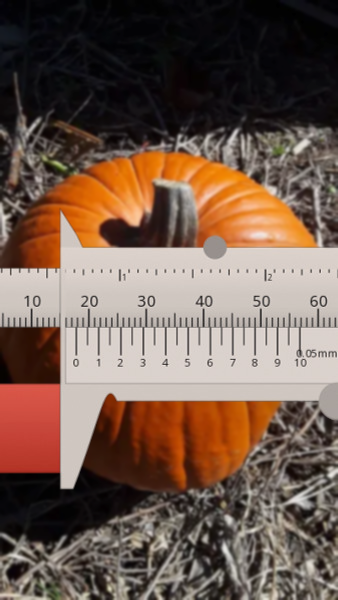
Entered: 17.8 mm
